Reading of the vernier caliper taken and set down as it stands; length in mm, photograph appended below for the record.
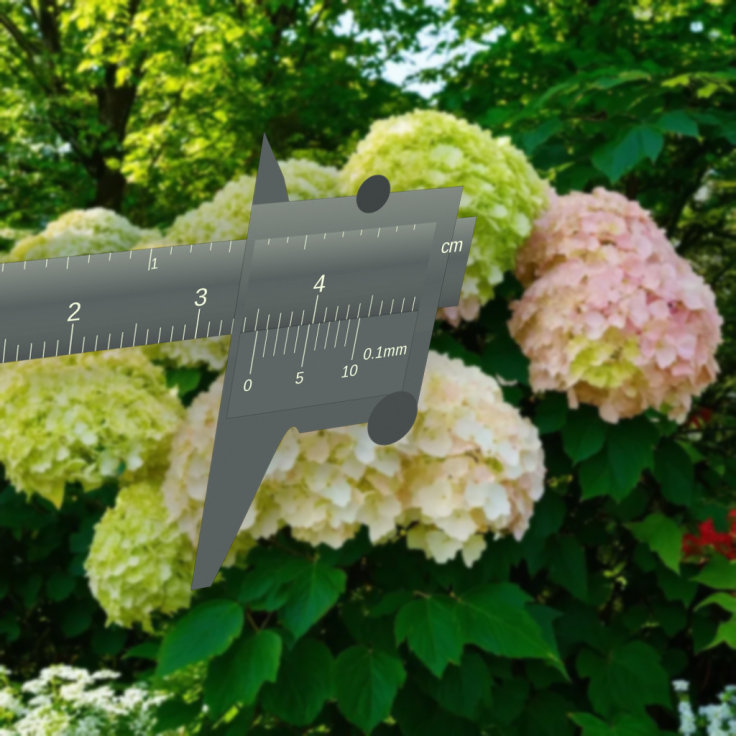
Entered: 35.2 mm
